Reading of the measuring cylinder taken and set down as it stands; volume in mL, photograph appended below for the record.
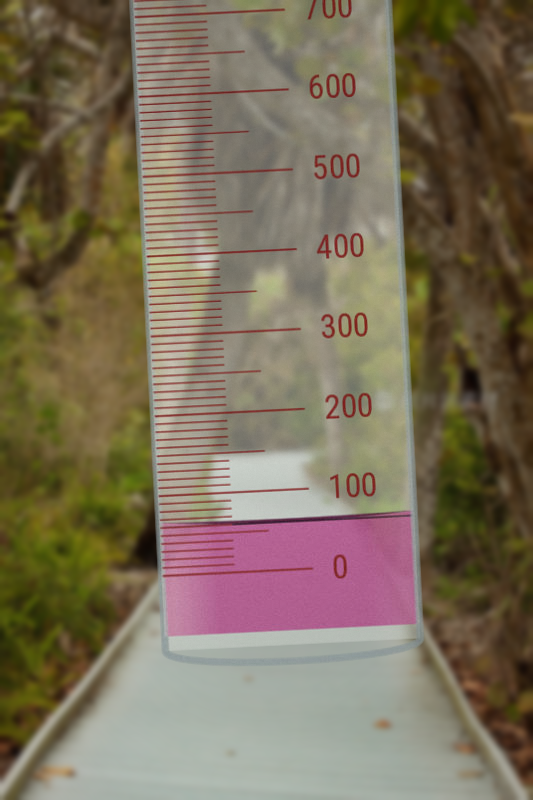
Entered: 60 mL
